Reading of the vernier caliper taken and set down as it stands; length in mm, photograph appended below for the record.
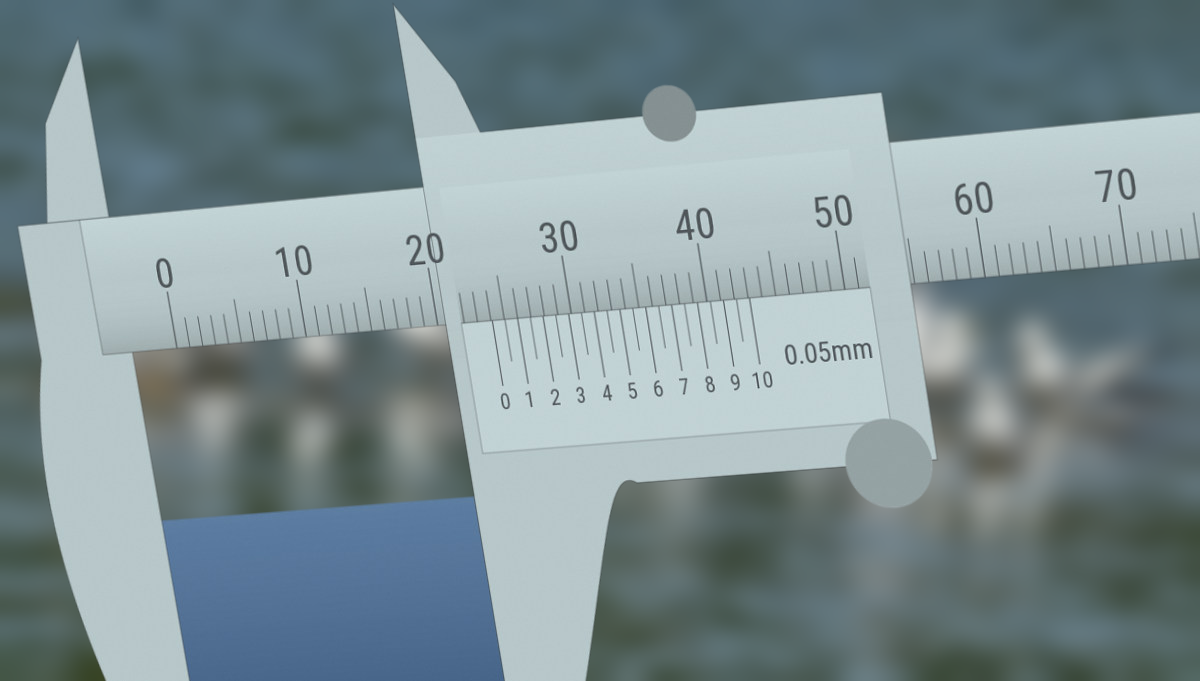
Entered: 24.1 mm
